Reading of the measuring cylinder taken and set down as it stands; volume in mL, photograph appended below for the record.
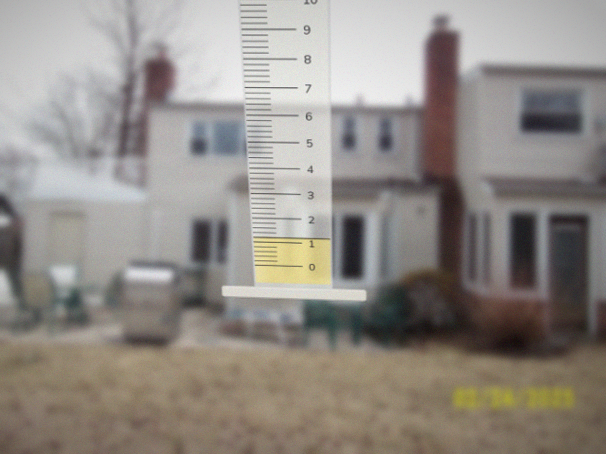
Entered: 1.2 mL
